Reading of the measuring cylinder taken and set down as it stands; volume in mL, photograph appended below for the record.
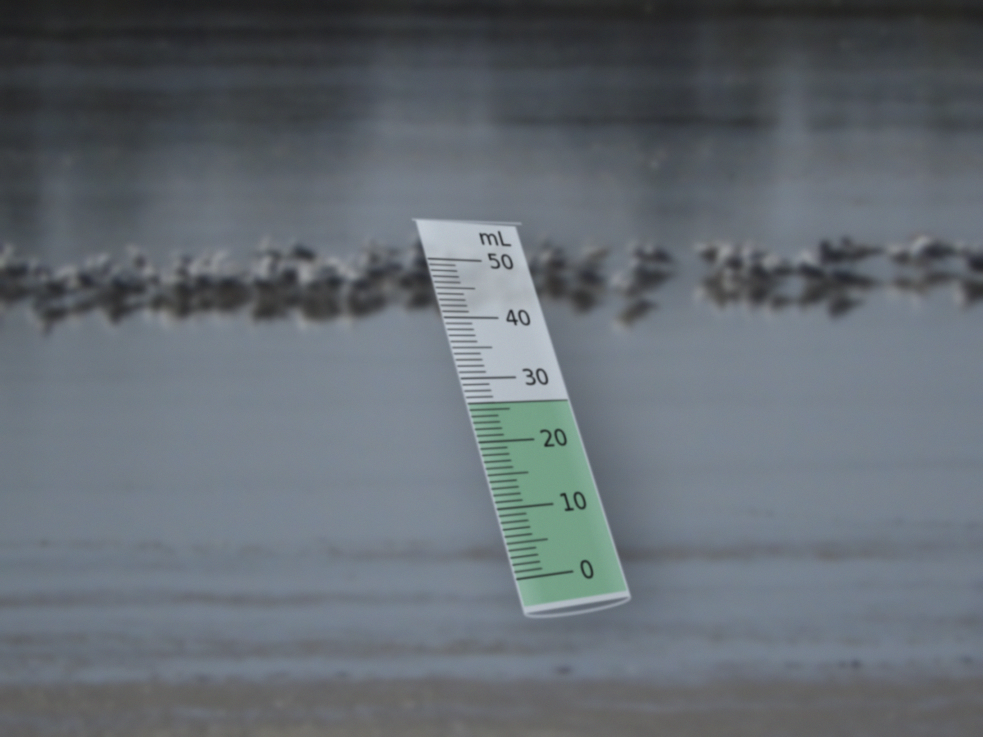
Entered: 26 mL
